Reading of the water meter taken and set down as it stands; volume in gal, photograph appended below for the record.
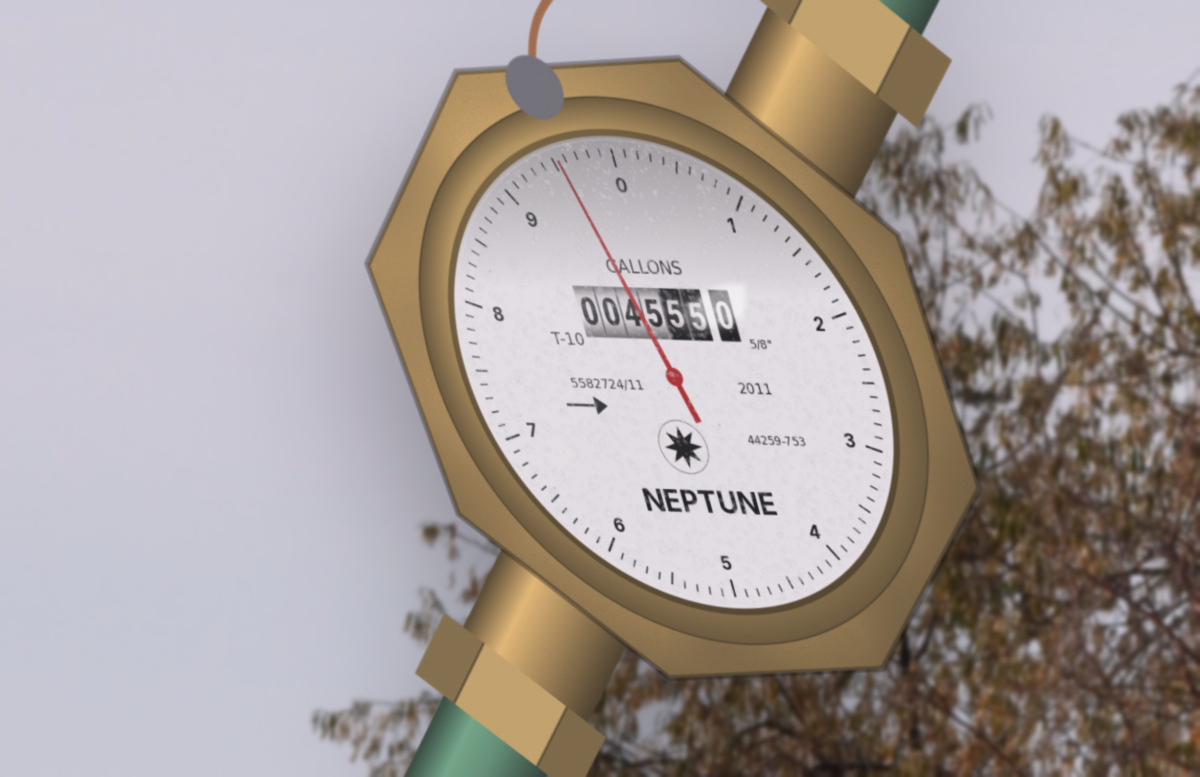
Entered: 45549.5 gal
